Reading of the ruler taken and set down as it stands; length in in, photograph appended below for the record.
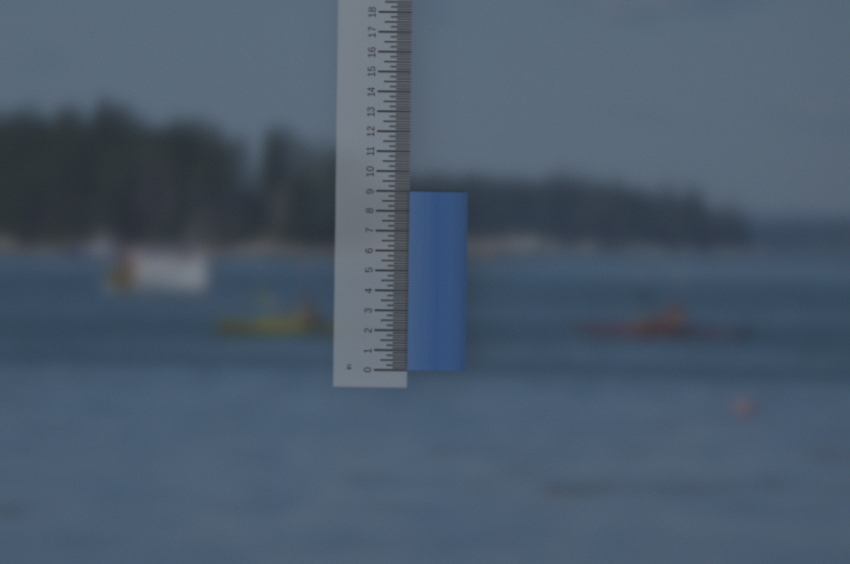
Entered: 9 in
